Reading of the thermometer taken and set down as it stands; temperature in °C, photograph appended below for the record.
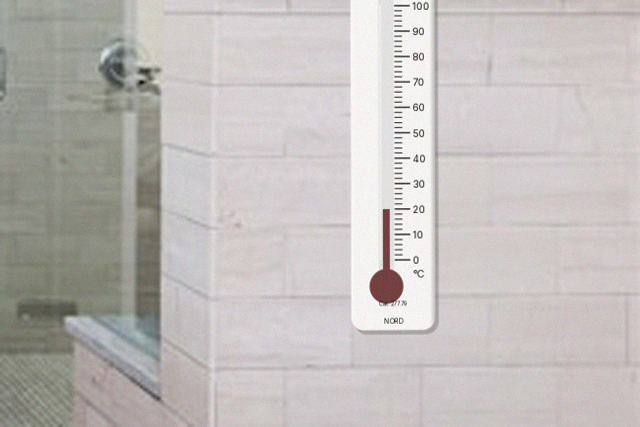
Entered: 20 °C
